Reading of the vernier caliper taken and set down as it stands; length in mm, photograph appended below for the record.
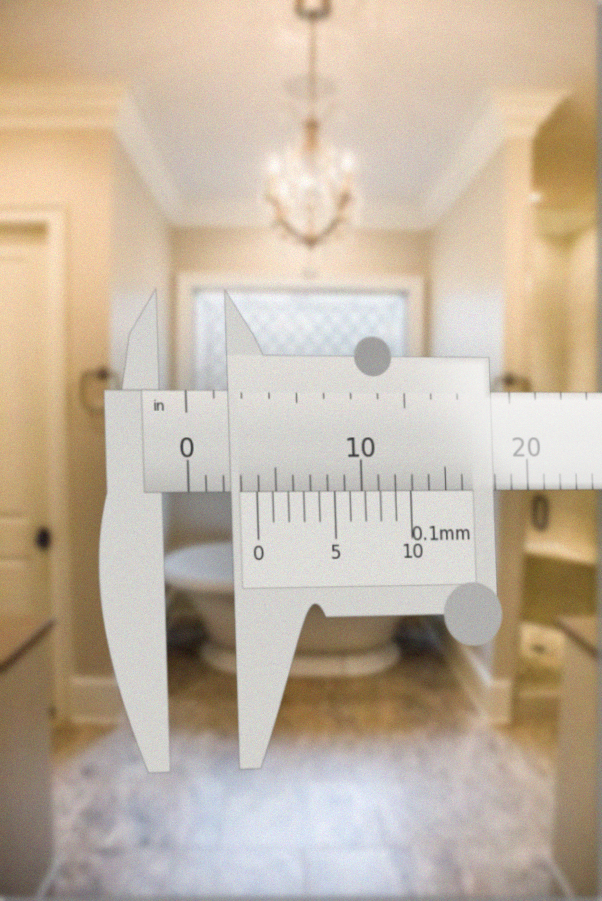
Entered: 3.9 mm
